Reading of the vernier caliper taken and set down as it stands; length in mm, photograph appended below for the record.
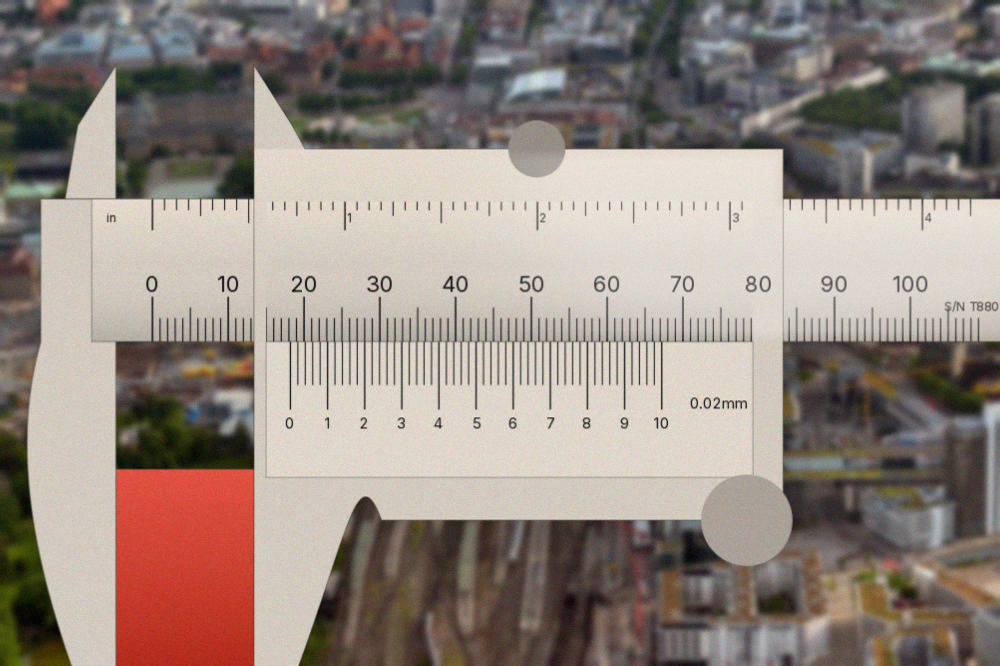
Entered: 18.2 mm
